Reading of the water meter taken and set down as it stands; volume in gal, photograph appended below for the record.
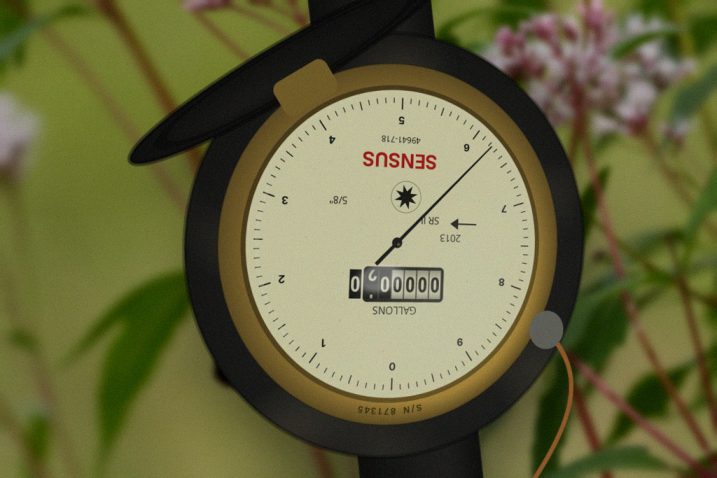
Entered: 16.2 gal
